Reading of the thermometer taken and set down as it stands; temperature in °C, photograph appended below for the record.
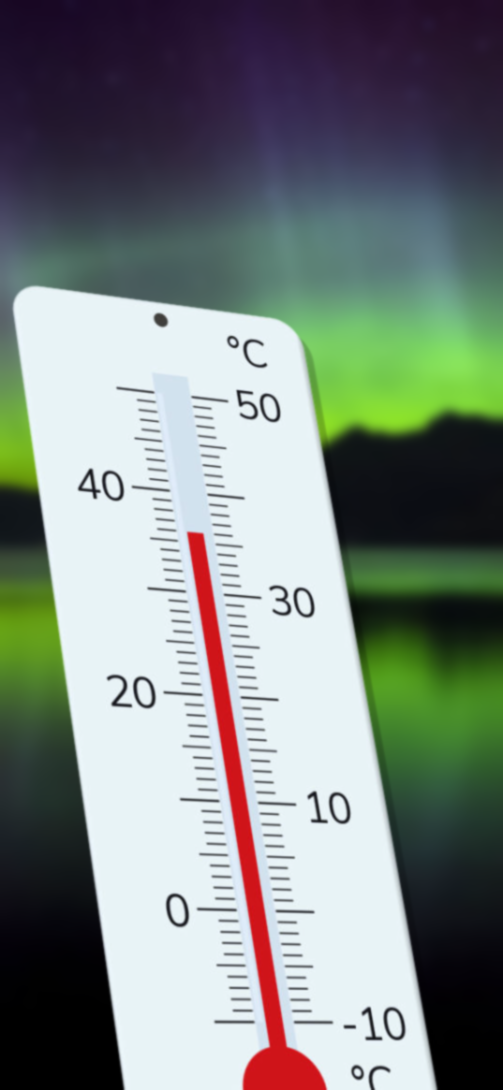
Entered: 36 °C
